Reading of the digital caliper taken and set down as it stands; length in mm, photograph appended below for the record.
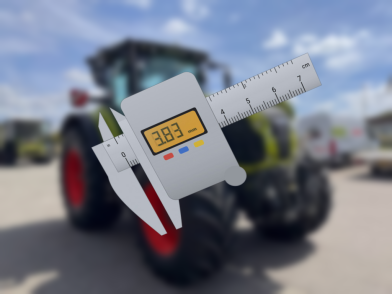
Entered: 3.83 mm
